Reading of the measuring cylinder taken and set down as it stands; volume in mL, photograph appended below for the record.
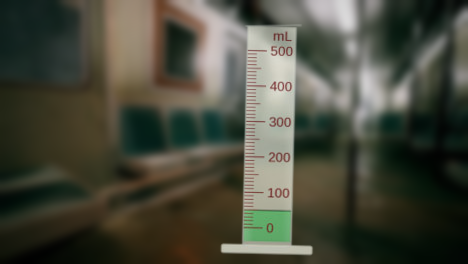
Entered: 50 mL
